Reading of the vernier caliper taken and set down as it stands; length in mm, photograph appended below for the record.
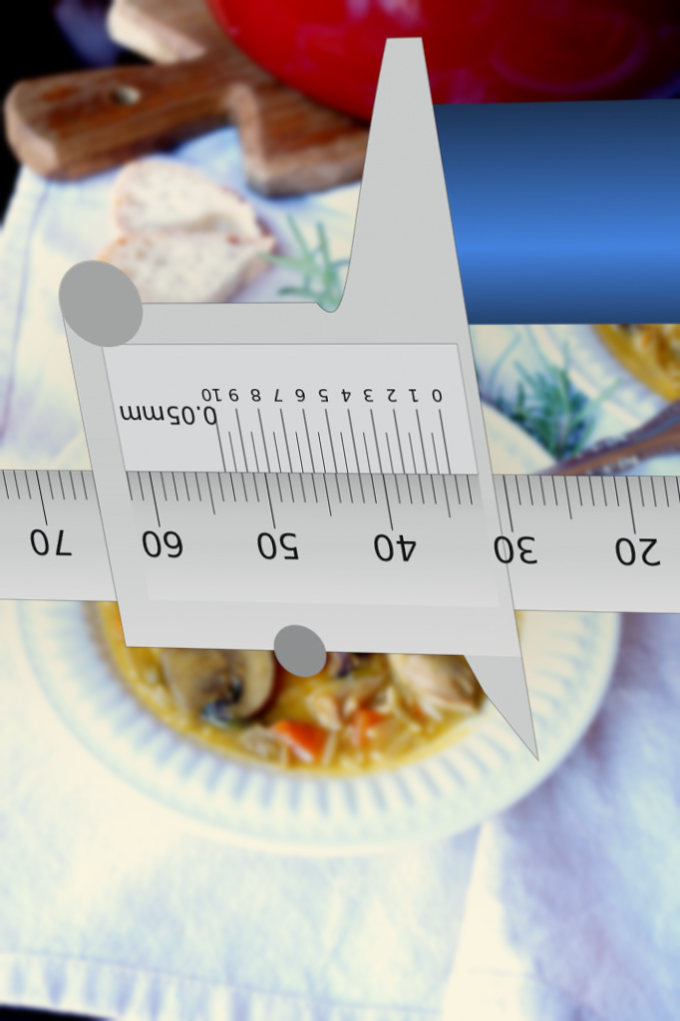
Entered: 34.4 mm
